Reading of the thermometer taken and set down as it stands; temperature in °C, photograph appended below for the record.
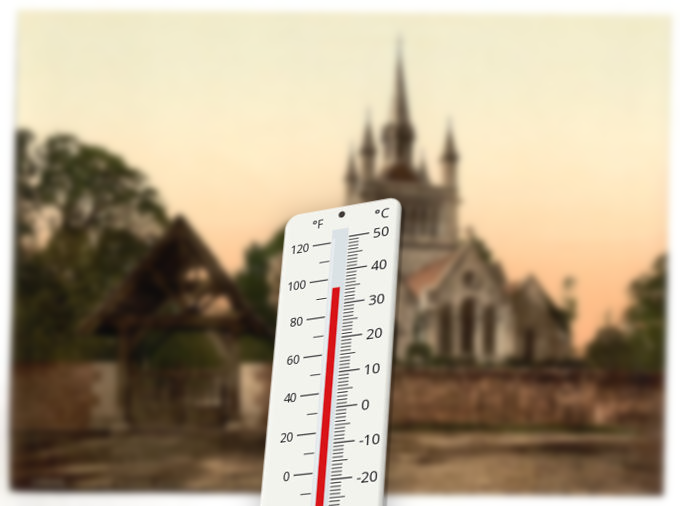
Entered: 35 °C
